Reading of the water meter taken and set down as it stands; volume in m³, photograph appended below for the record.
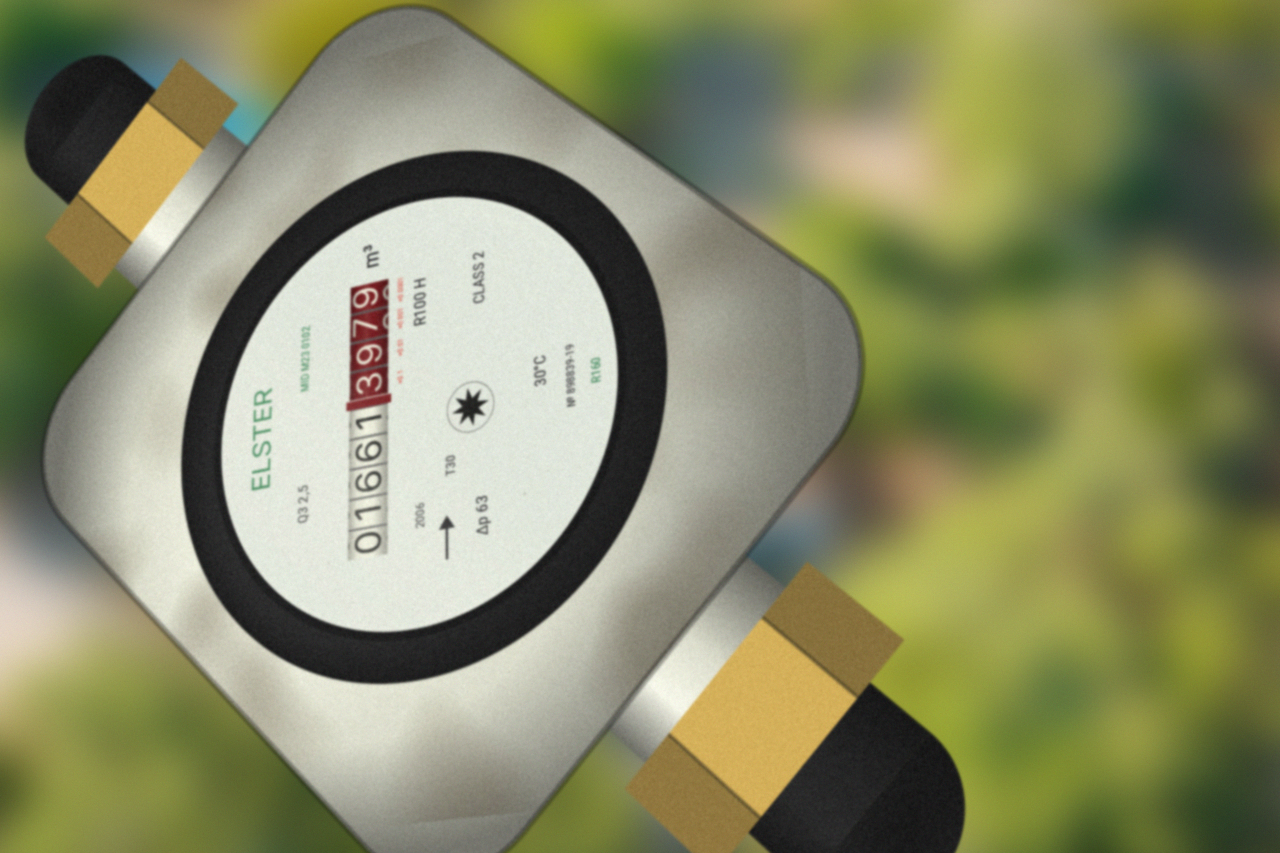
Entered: 1661.3979 m³
